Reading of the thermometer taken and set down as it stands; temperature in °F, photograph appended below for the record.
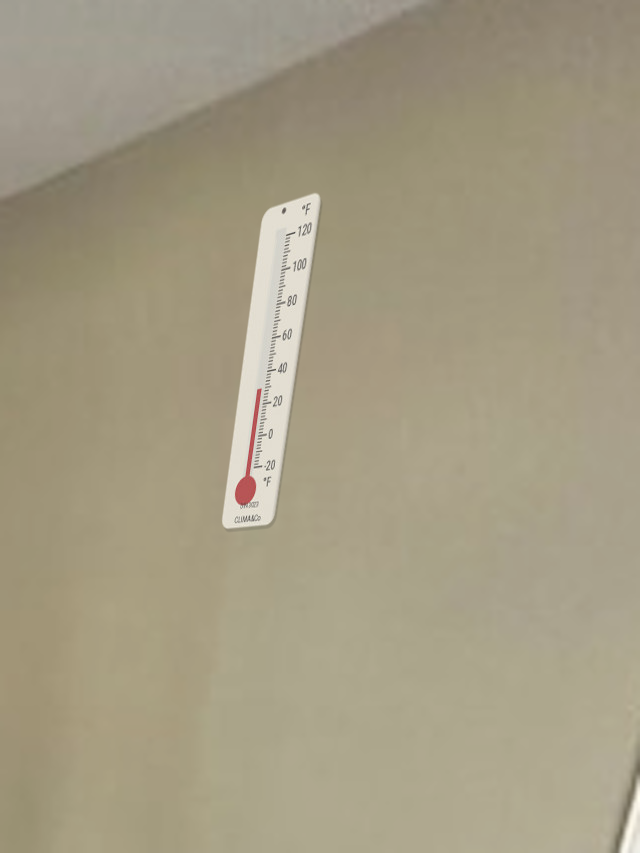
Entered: 30 °F
